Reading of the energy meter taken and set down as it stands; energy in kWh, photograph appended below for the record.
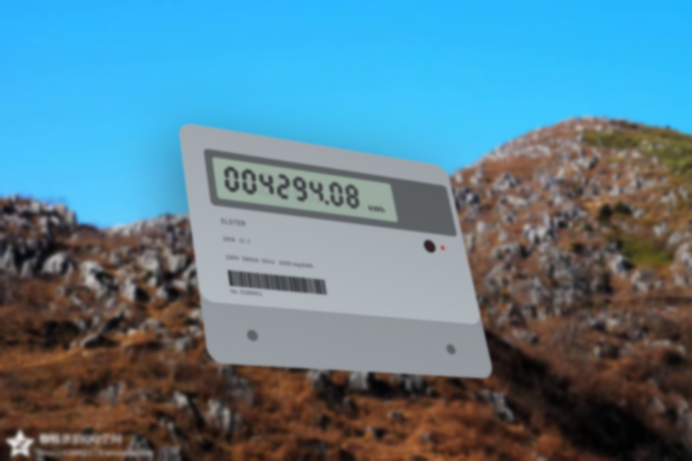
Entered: 4294.08 kWh
